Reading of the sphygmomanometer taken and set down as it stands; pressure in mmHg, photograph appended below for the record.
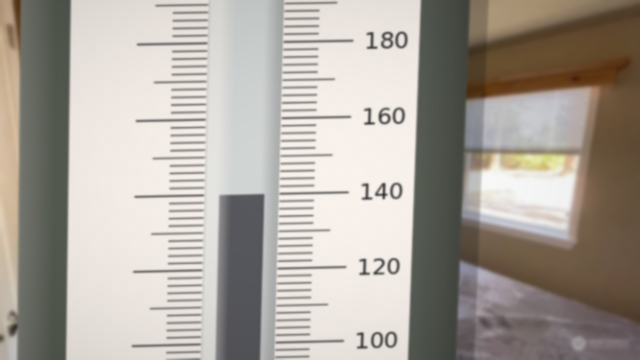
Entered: 140 mmHg
